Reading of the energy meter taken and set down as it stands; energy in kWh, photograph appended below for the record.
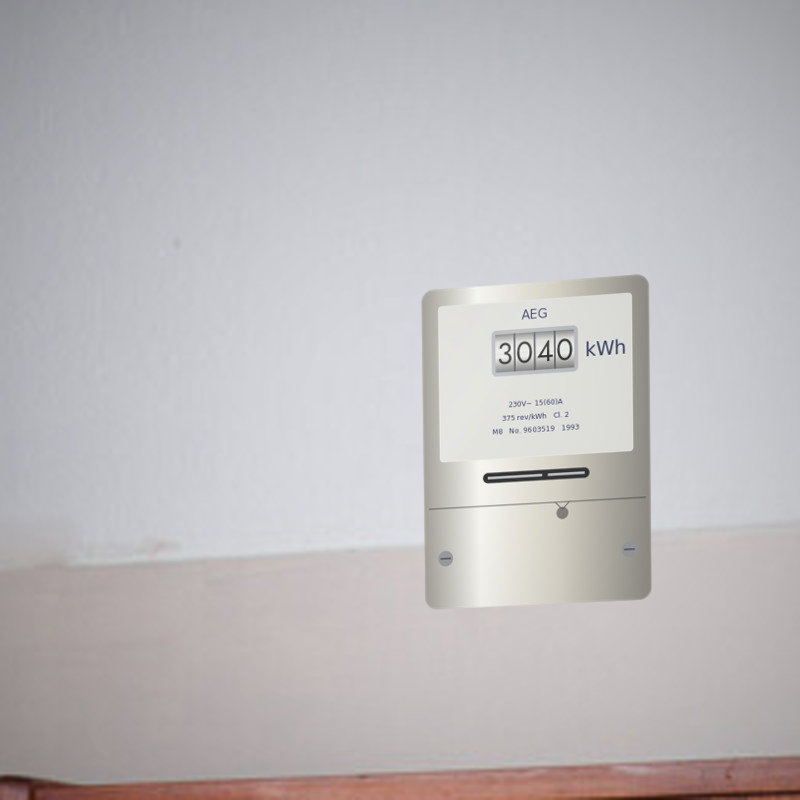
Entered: 3040 kWh
